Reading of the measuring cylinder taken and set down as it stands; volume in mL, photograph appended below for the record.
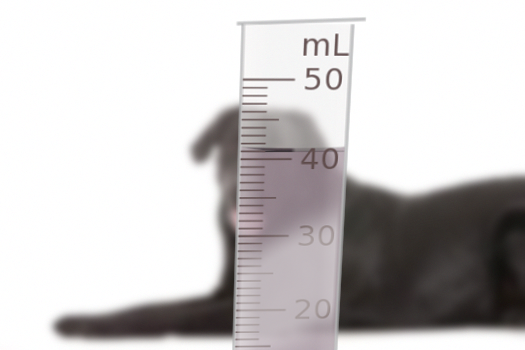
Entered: 41 mL
